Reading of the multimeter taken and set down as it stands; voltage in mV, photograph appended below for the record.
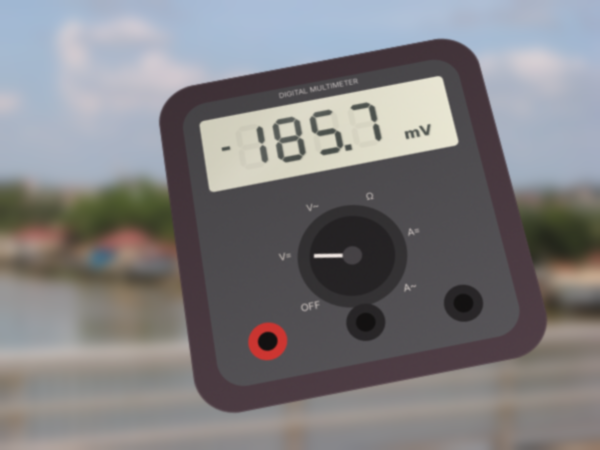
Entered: -185.7 mV
